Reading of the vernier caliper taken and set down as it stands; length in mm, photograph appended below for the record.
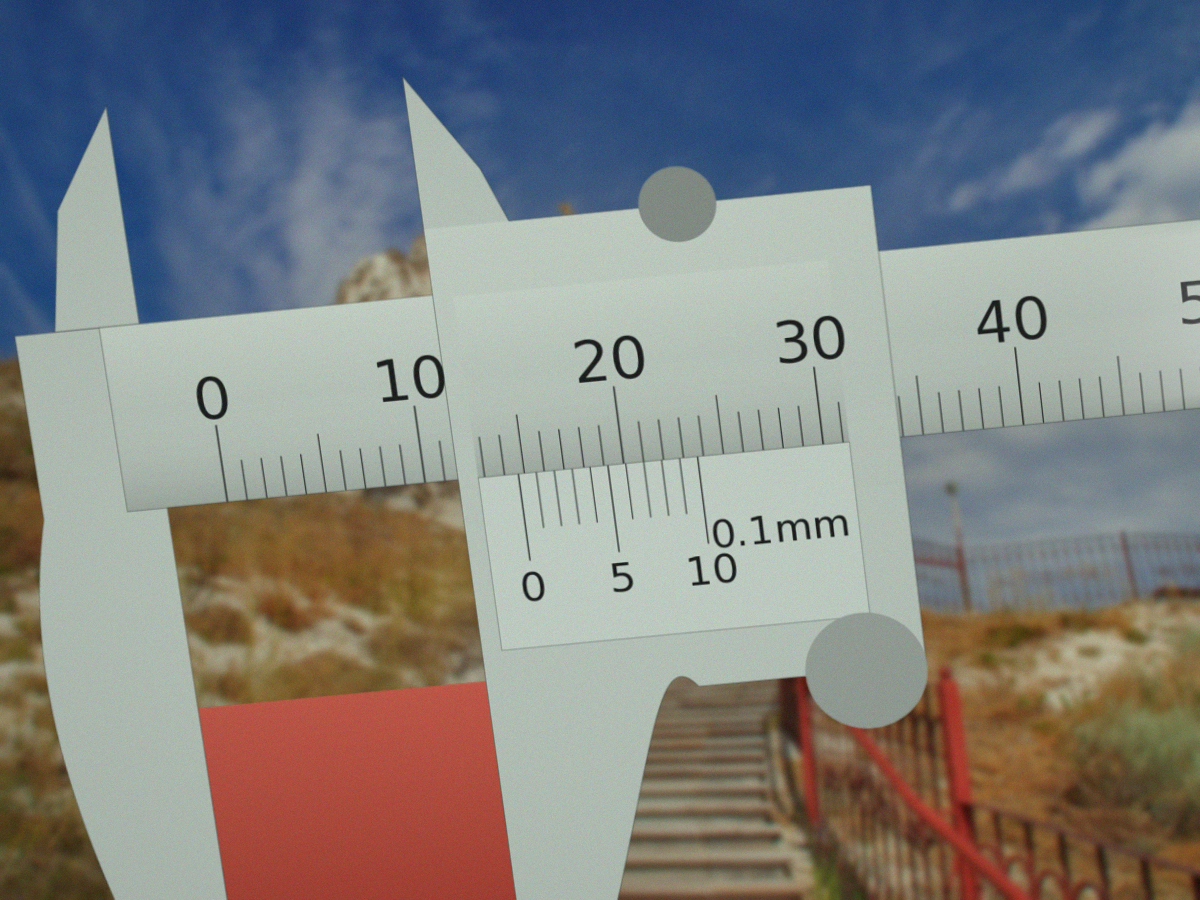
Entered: 14.7 mm
